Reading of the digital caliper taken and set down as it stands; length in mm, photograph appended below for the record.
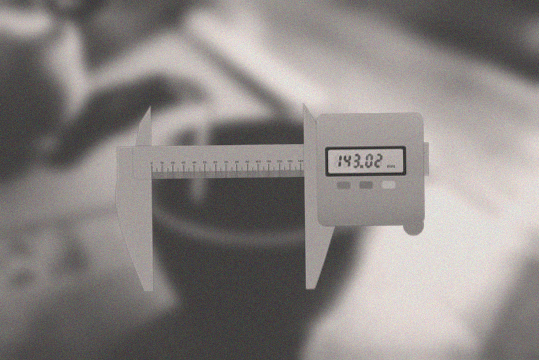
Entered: 143.02 mm
